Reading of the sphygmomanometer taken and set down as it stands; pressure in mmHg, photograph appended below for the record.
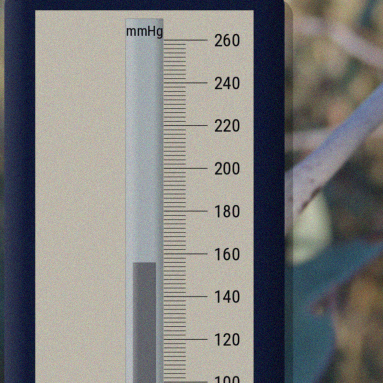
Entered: 156 mmHg
